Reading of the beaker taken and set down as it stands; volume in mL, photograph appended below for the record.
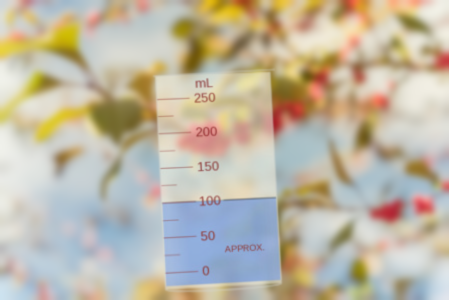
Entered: 100 mL
